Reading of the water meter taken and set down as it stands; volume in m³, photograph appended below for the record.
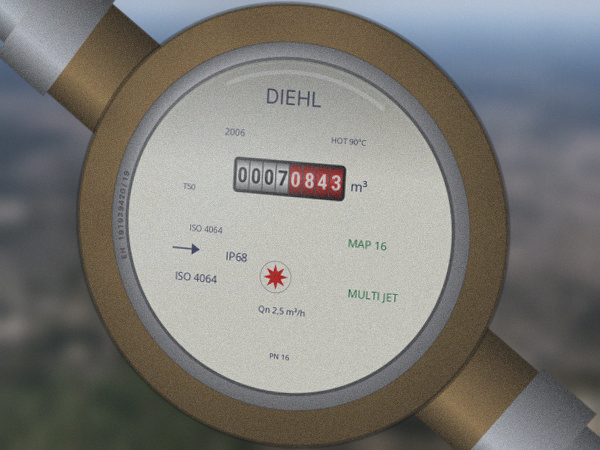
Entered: 7.0843 m³
